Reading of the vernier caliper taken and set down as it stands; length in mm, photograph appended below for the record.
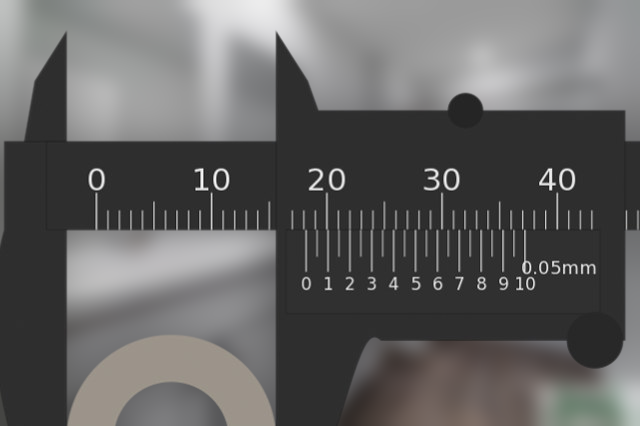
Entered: 18.2 mm
